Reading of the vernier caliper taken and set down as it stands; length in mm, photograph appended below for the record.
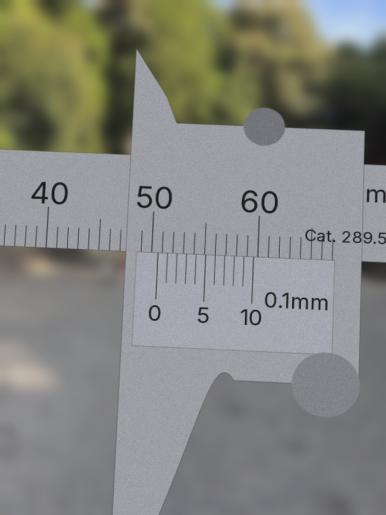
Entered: 50.6 mm
